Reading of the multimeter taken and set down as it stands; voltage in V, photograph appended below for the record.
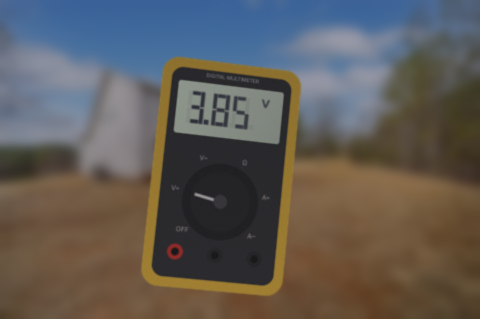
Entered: 3.85 V
